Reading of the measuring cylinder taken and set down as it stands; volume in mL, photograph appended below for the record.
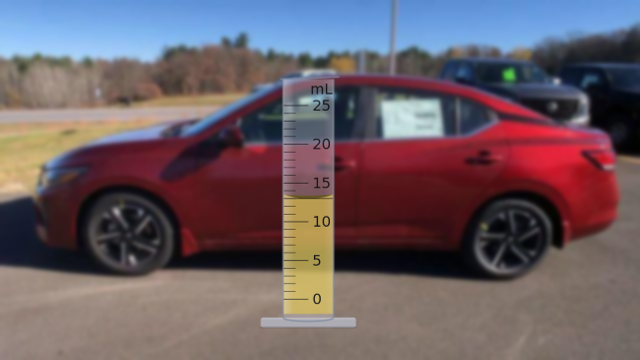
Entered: 13 mL
